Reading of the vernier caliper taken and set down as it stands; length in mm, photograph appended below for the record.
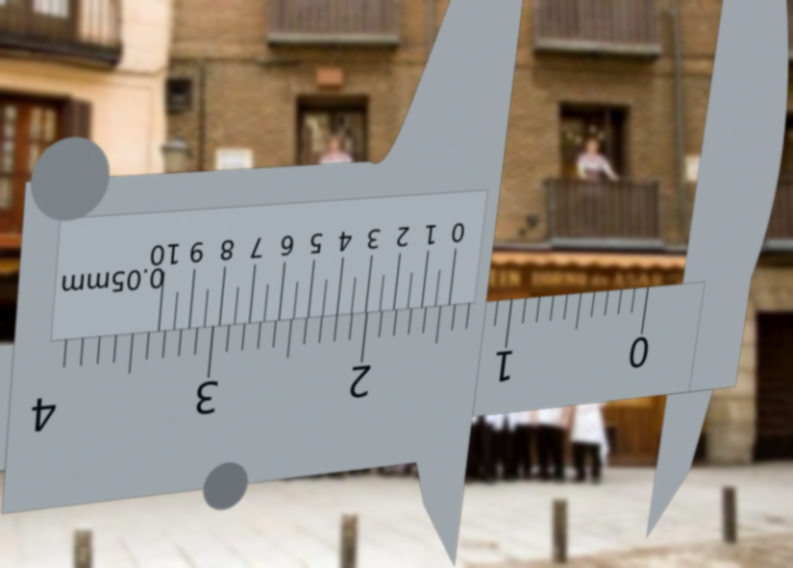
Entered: 14.4 mm
